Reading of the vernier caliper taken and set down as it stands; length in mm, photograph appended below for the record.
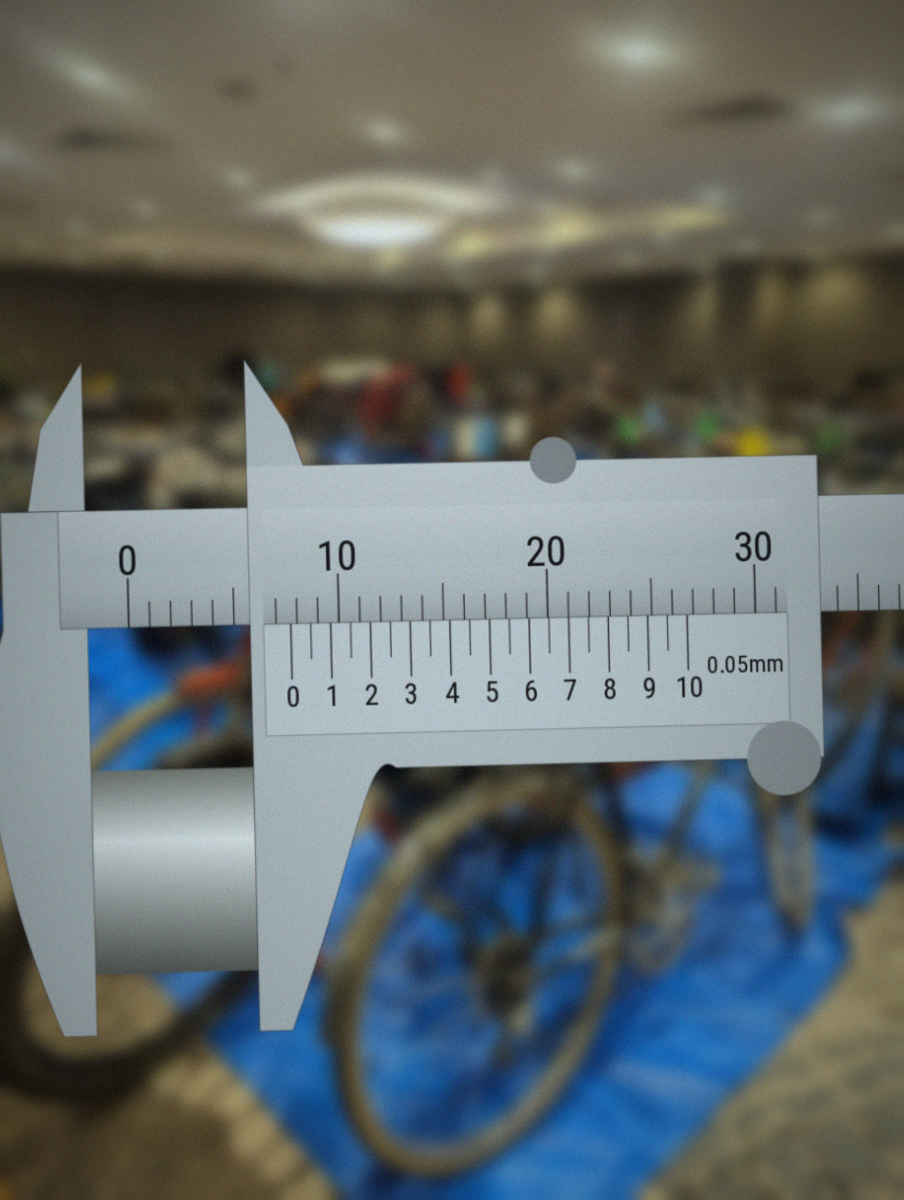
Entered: 7.7 mm
